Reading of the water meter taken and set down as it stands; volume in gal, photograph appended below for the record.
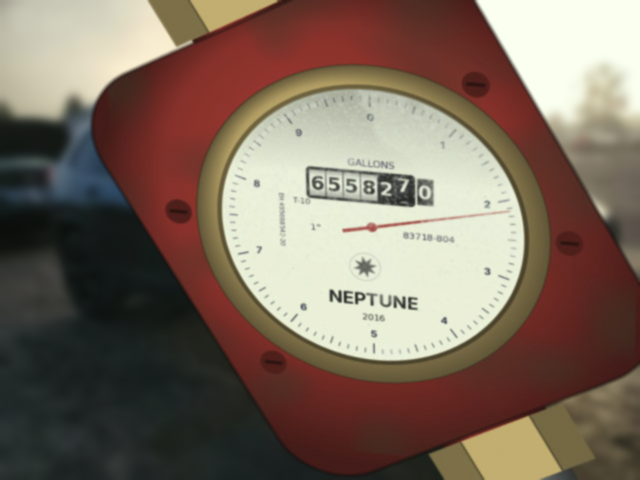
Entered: 6558272.1 gal
